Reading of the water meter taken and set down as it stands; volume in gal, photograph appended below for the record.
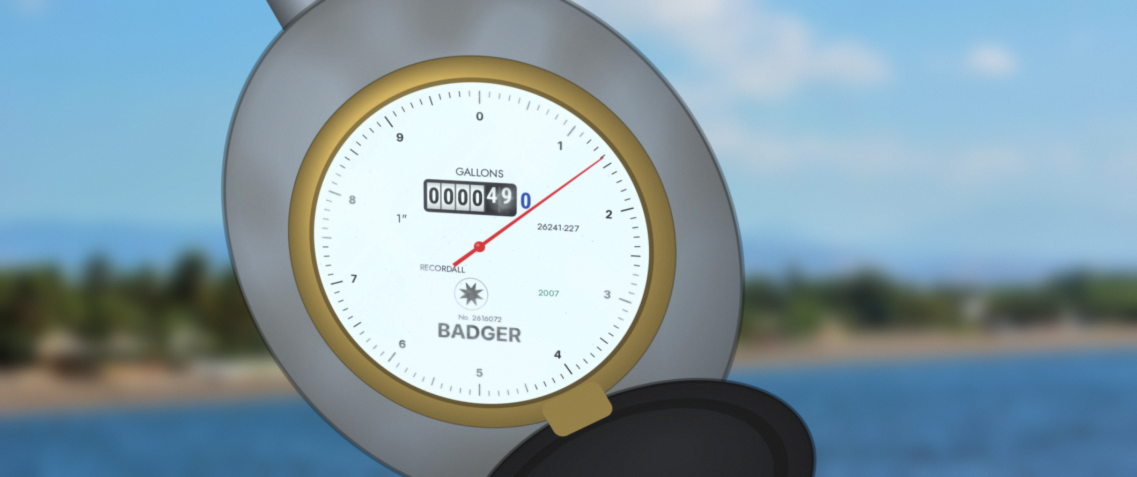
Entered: 491.4 gal
